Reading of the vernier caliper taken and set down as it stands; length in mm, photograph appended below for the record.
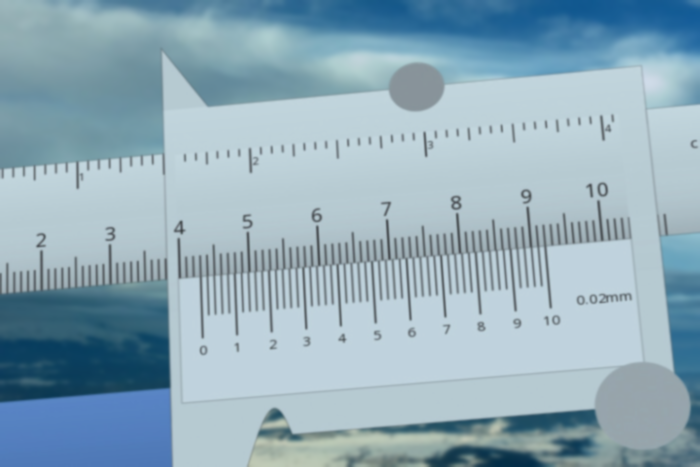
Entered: 43.0 mm
